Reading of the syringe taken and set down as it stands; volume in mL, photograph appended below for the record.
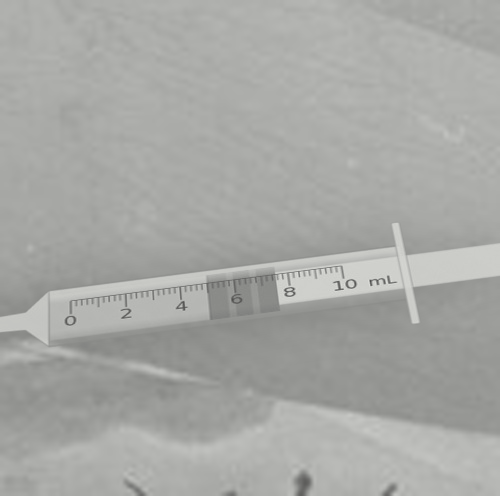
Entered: 5 mL
